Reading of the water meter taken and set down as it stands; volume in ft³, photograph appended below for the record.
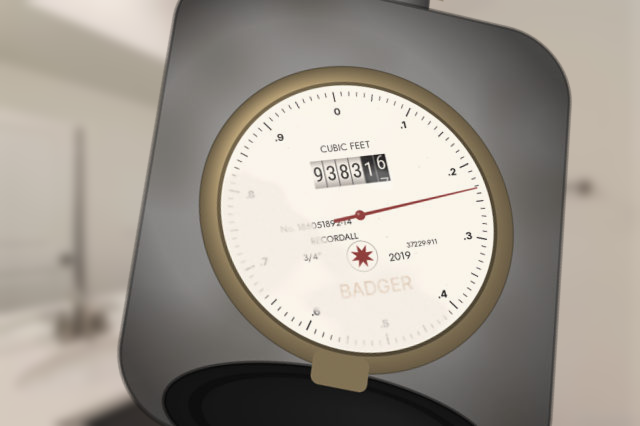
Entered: 938316.23 ft³
